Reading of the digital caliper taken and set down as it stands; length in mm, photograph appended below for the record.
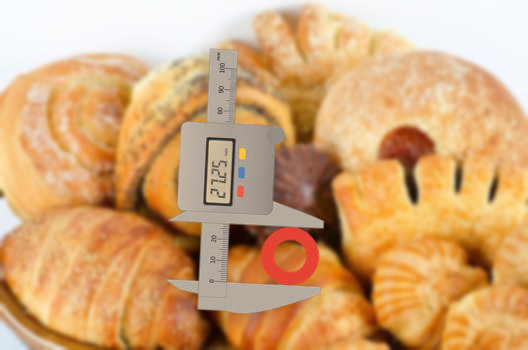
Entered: 27.25 mm
